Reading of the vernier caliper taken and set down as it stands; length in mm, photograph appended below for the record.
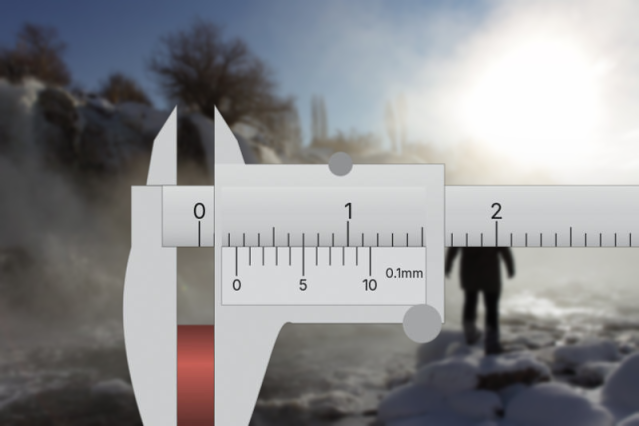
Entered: 2.5 mm
